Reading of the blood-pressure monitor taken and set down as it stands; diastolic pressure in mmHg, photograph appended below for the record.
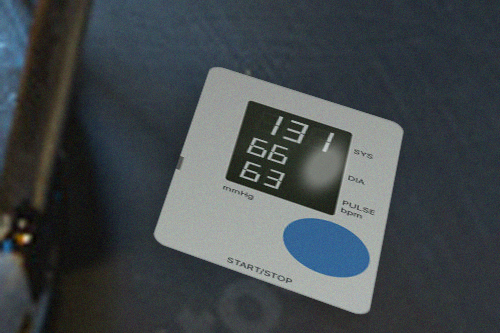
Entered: 66 mmHg
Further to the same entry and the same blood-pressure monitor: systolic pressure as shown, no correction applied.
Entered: 131 mmHg
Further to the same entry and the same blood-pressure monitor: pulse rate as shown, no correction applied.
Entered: 63 bpm
